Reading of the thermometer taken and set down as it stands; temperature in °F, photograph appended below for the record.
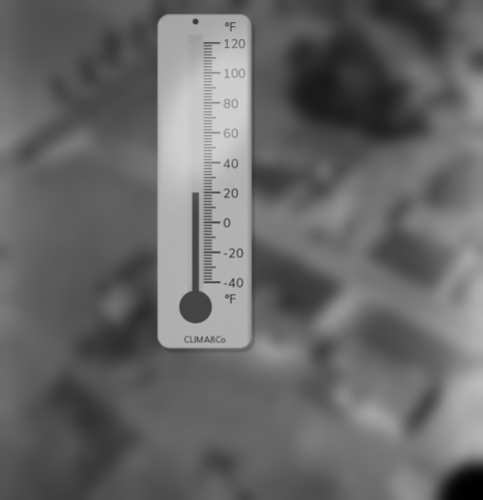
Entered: 20 °F
